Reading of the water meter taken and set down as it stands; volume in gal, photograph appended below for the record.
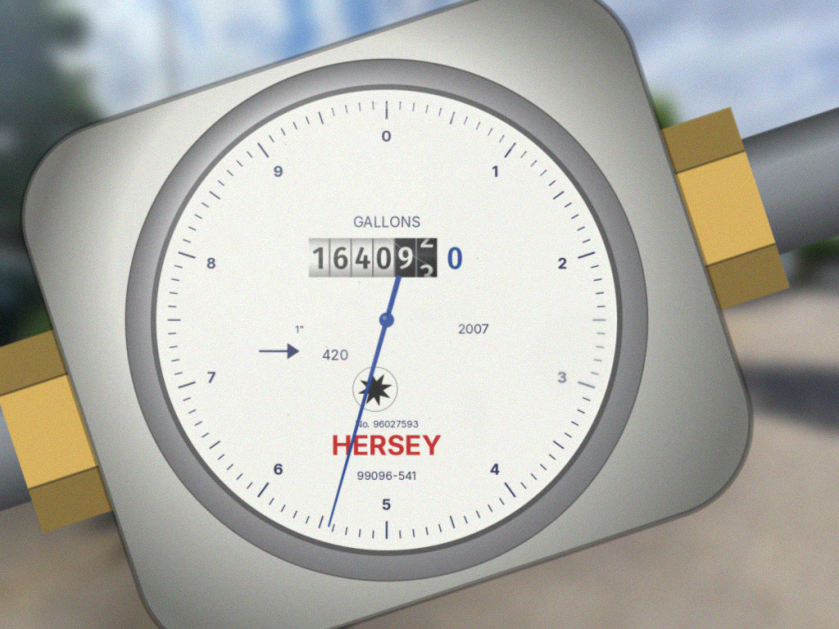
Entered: 1640925.4 gal
